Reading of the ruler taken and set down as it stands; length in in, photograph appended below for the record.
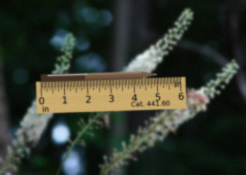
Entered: 5 in
